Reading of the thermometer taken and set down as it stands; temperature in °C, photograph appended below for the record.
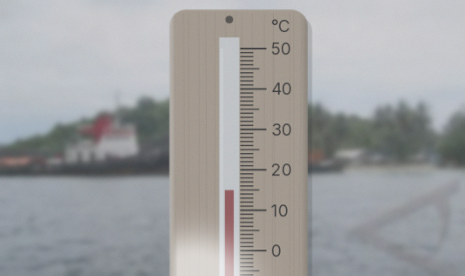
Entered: 15 °C
